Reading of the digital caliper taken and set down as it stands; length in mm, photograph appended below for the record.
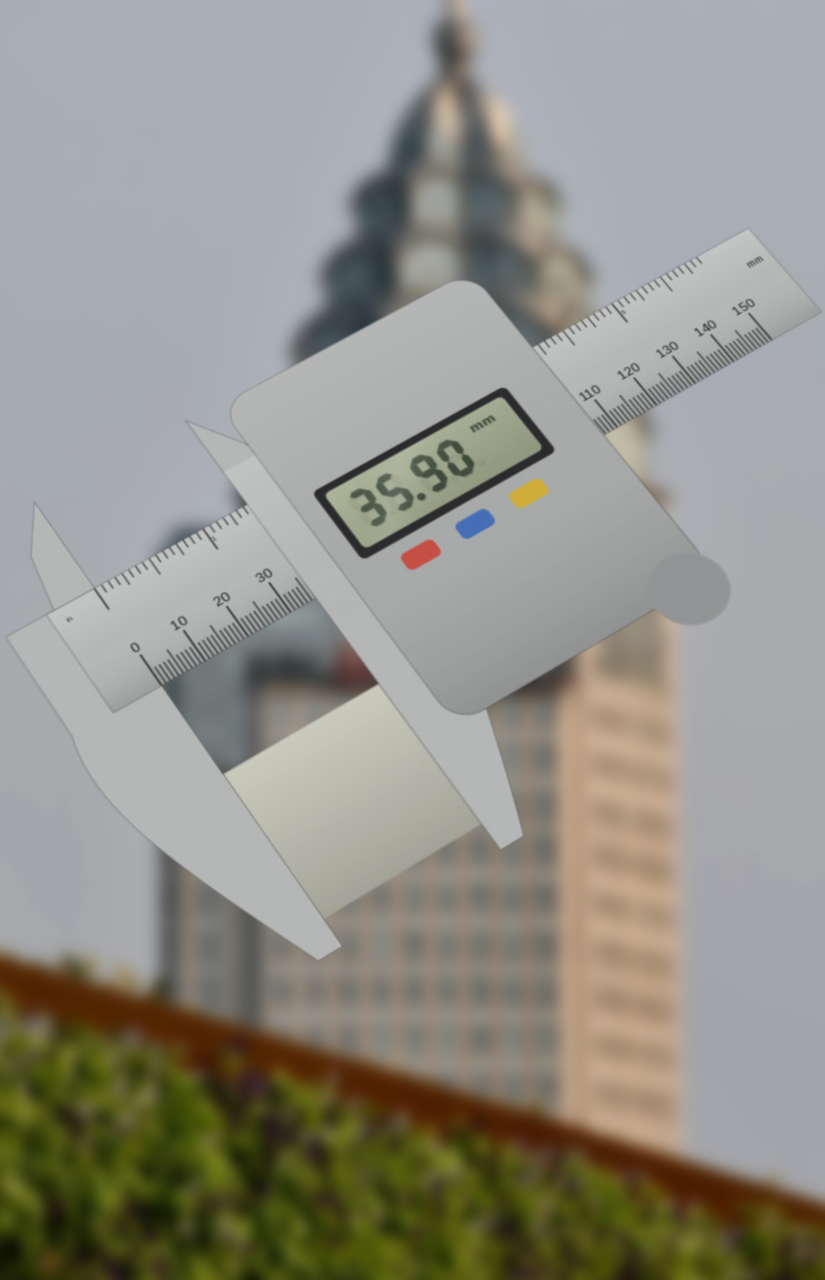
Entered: 35.90 mm
